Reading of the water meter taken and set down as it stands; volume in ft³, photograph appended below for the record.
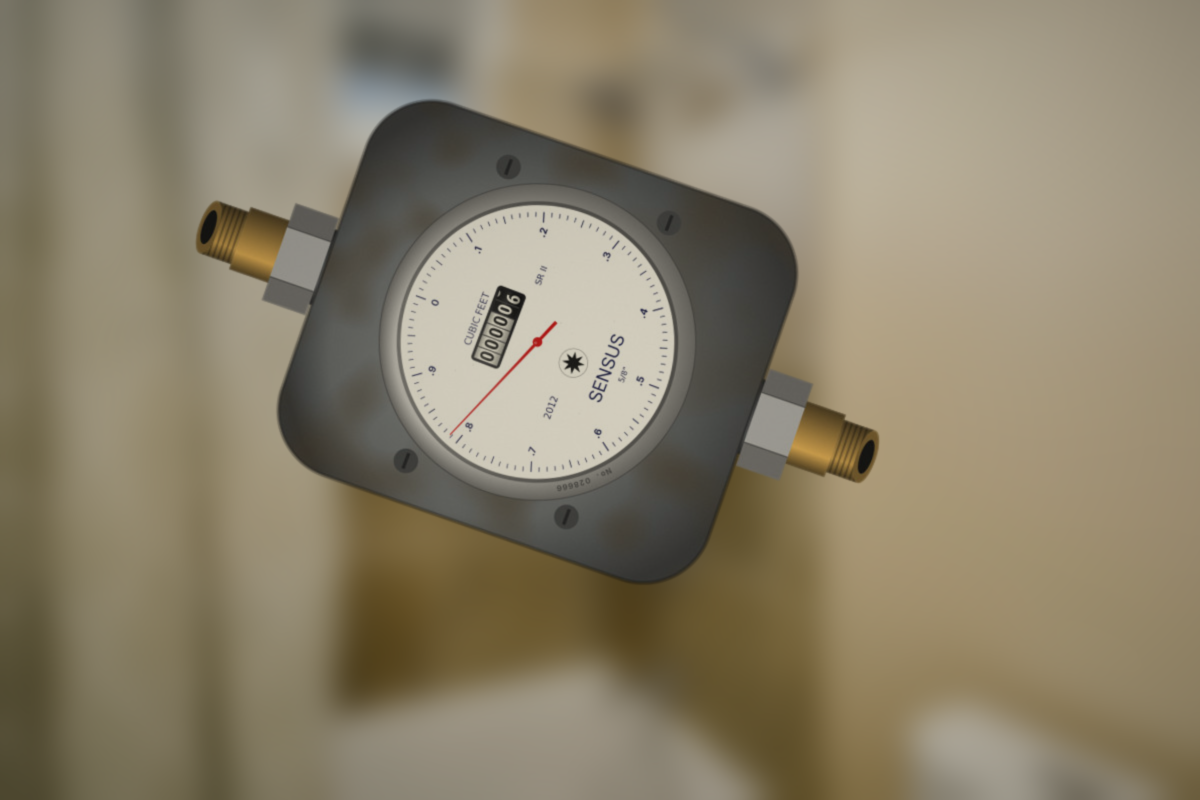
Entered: 5.81 ft³
